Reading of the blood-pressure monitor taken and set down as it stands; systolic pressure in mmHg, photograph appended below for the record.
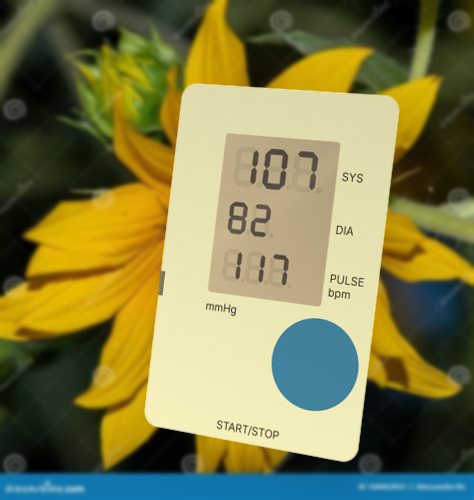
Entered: 107 mmHg
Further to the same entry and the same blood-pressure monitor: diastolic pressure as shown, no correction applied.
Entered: 82 mmHg
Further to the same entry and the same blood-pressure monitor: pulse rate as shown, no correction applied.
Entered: 117 bpm
